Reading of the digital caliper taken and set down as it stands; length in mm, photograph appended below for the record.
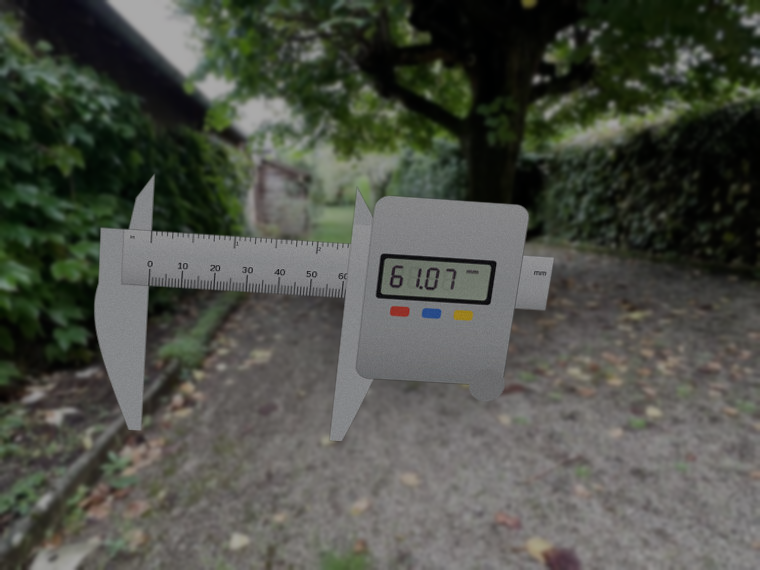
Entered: 61.07 mm
